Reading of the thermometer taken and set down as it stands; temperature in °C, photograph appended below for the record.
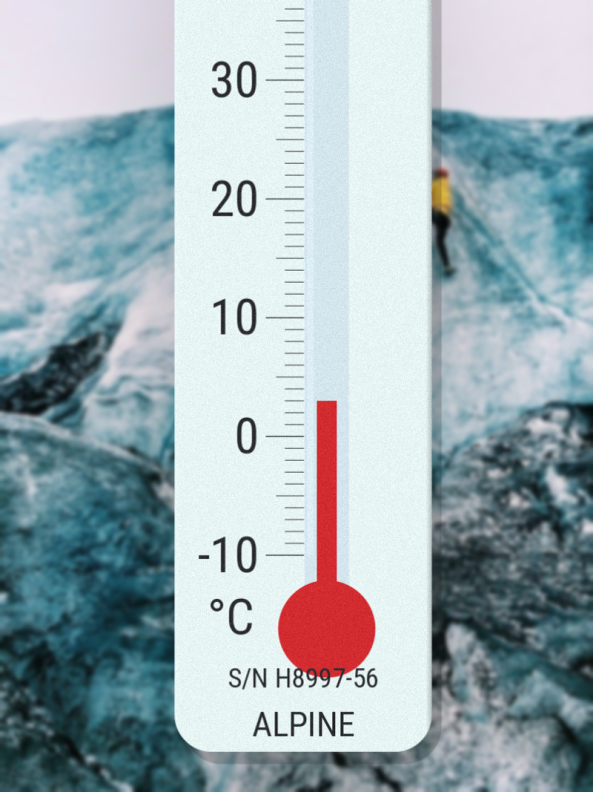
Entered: 3 °C
